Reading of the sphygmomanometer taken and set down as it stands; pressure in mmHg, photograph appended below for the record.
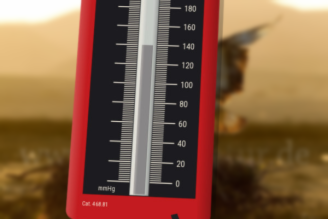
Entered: 140 mmHg
